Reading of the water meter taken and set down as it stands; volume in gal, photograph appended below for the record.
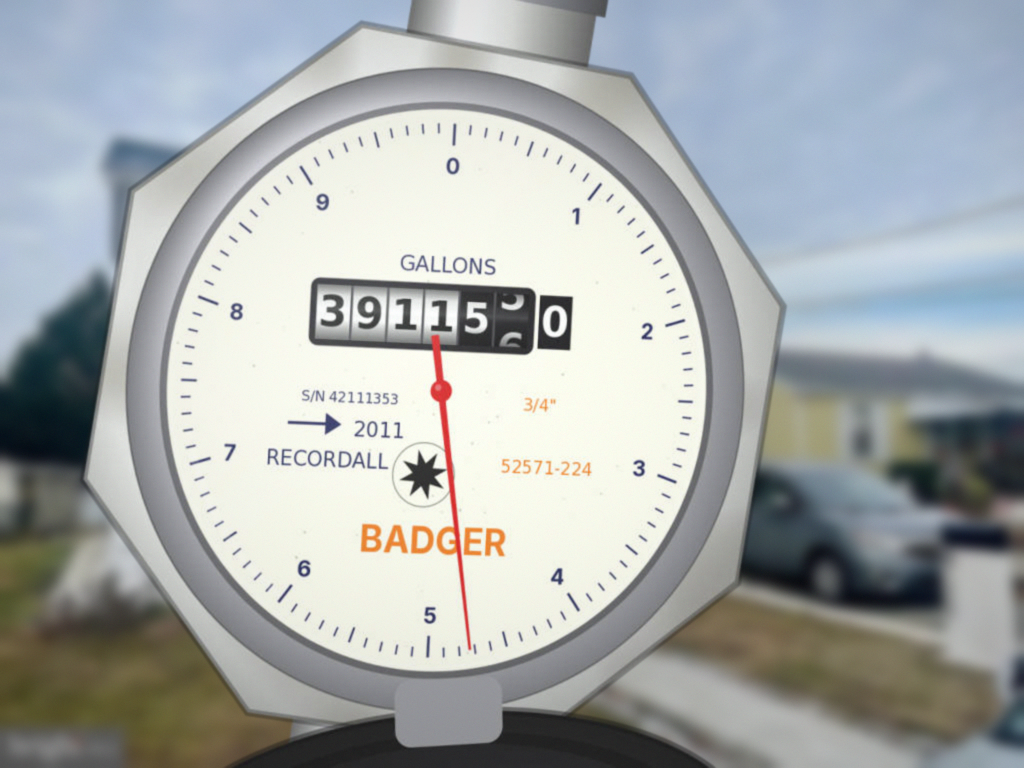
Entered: 3911554.7 gal
